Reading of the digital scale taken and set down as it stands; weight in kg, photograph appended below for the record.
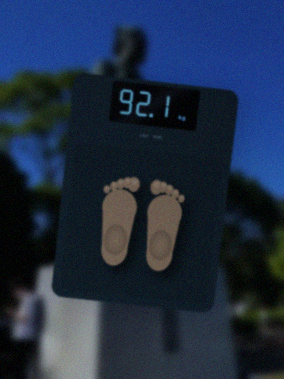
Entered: 92.1 kg
